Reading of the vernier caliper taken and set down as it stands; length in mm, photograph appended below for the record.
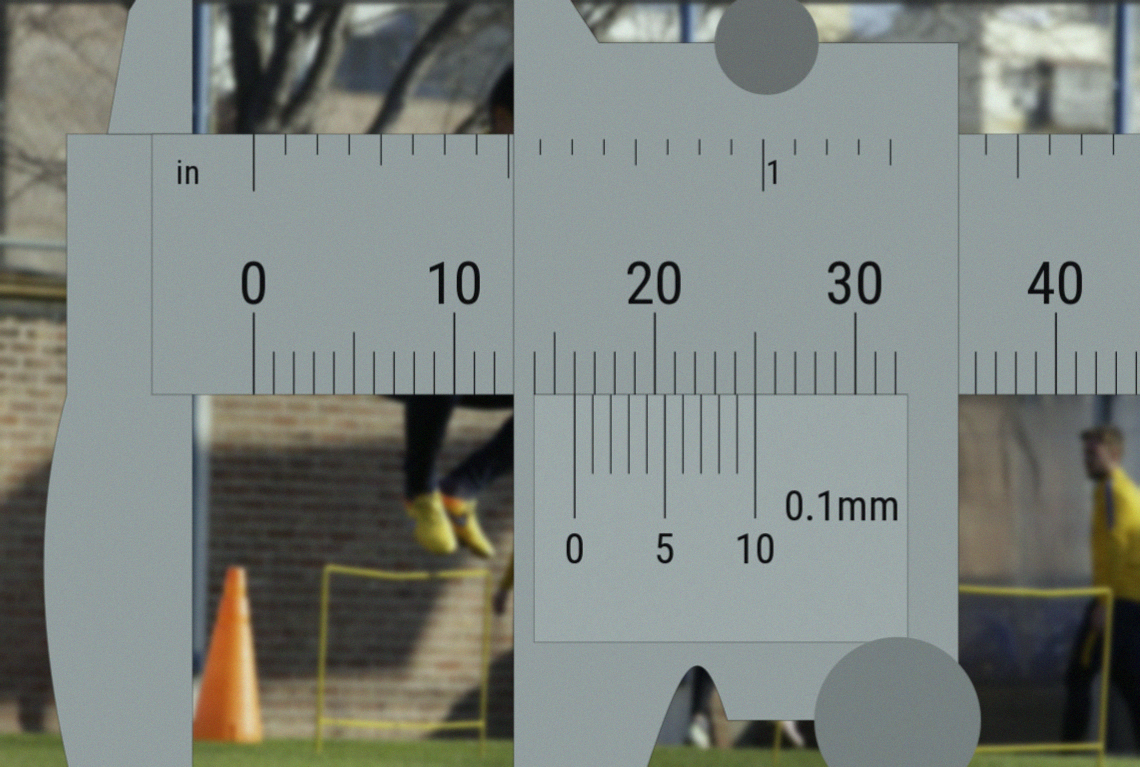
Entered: 16.0 mm
